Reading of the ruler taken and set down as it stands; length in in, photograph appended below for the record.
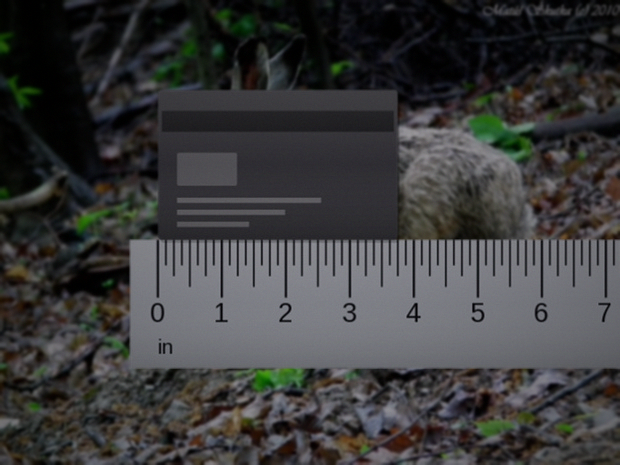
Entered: 3.75 in
